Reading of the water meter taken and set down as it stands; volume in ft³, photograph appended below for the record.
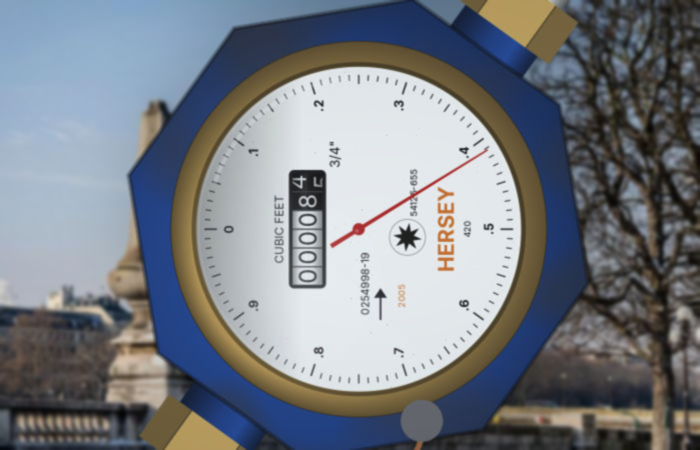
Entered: 84.41 ft³
